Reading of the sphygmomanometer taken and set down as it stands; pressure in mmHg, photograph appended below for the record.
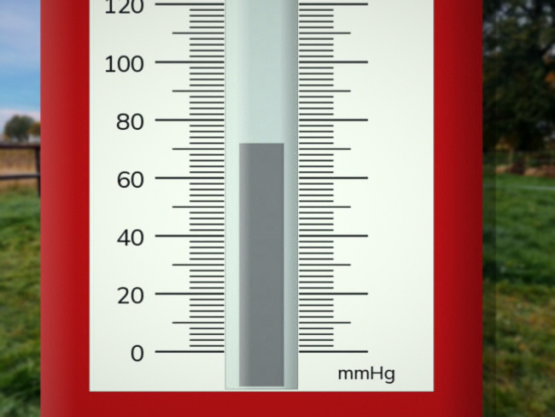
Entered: 72 mmHg
